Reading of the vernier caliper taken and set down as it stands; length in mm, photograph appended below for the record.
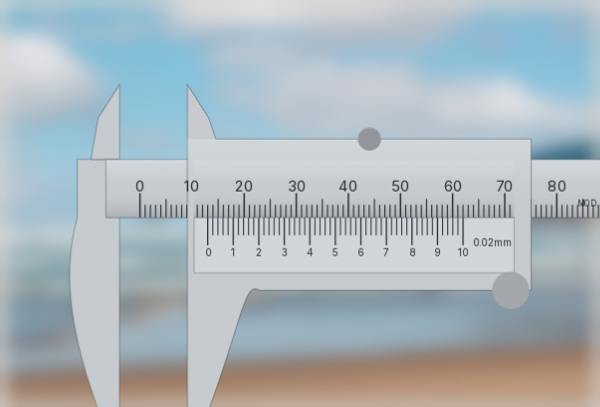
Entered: 13.0 mm
